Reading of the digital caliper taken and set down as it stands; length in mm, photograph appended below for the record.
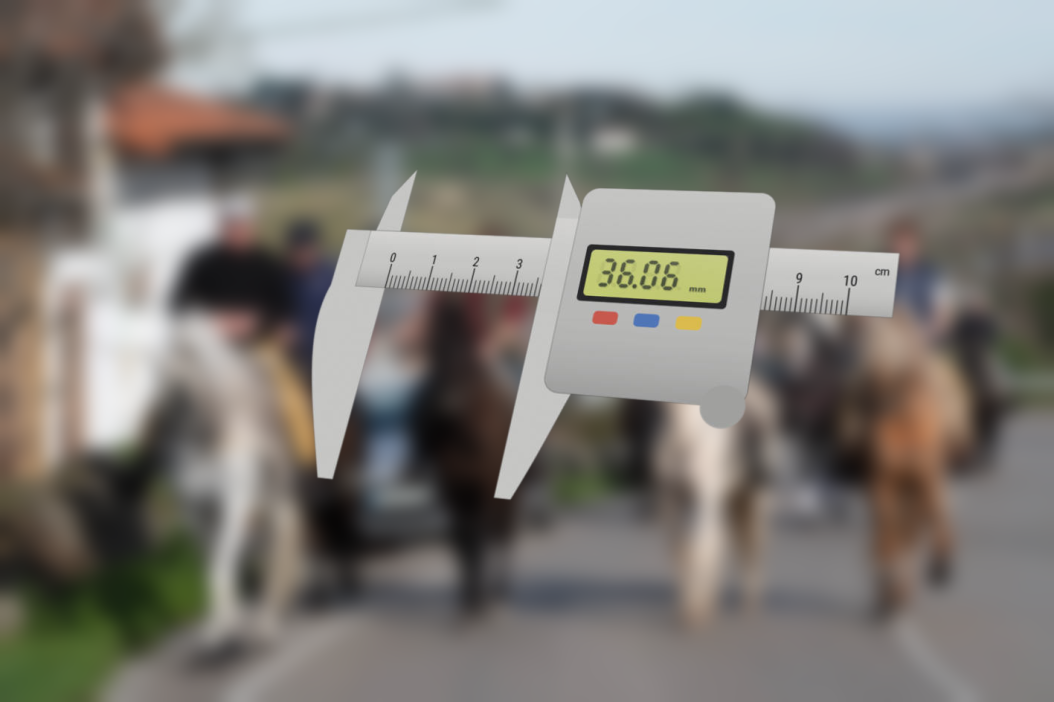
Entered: 36.06 mm
